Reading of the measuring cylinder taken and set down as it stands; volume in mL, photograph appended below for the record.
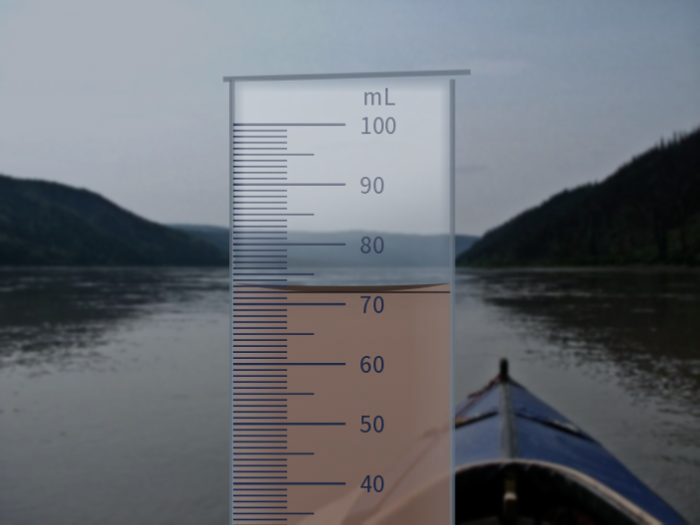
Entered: 72 mL
